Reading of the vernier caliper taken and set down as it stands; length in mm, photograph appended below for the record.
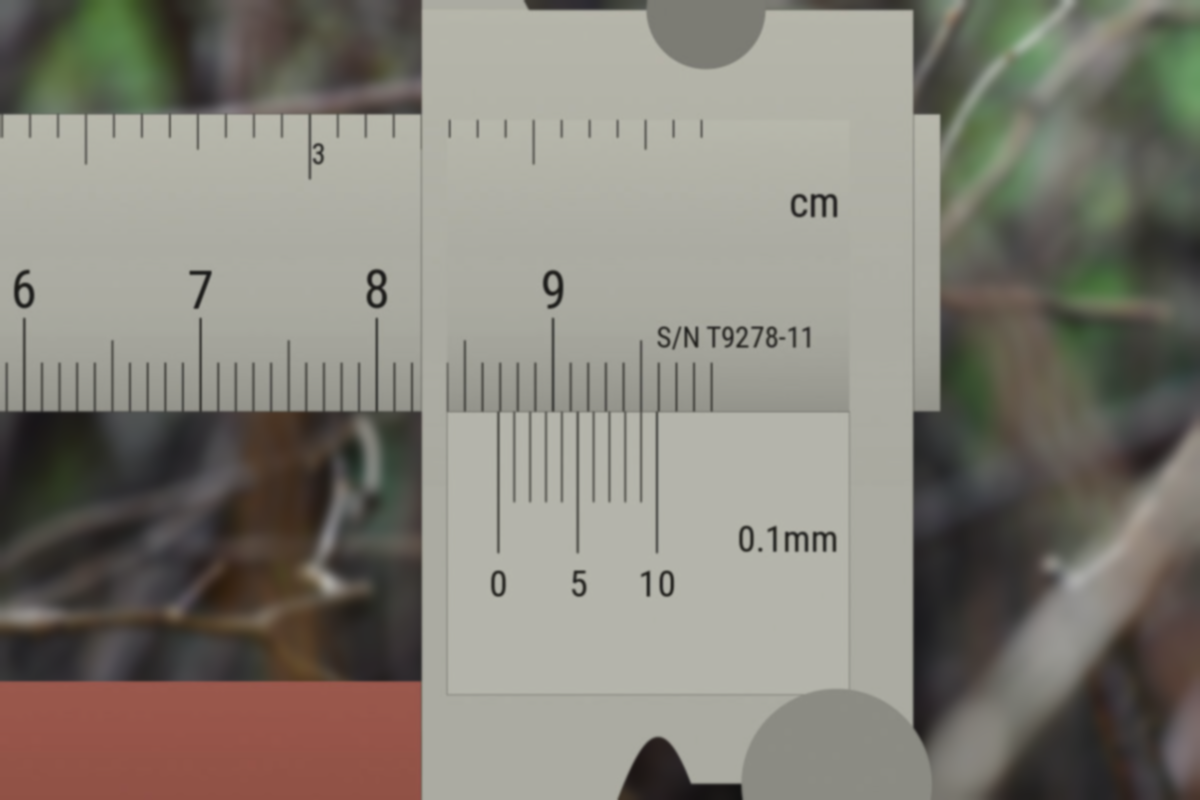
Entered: 86.9 mm
